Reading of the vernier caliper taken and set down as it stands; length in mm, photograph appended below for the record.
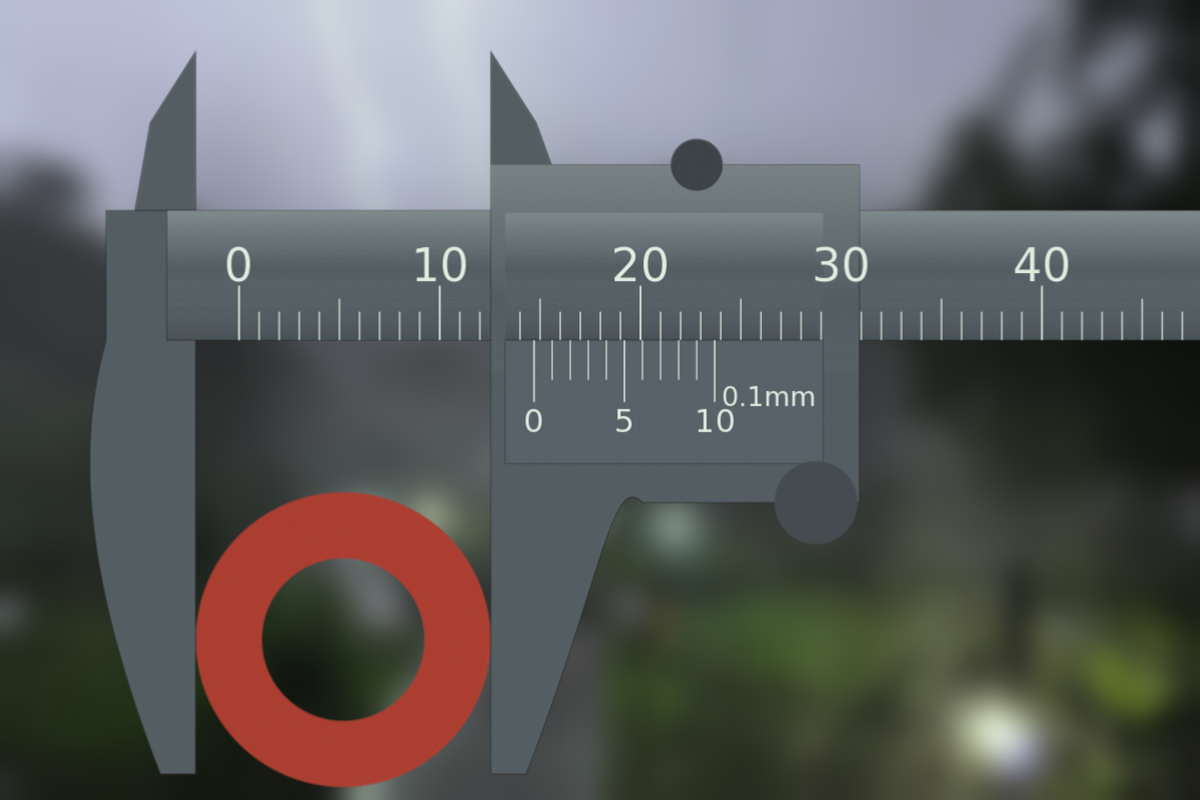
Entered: 14.7 mm
